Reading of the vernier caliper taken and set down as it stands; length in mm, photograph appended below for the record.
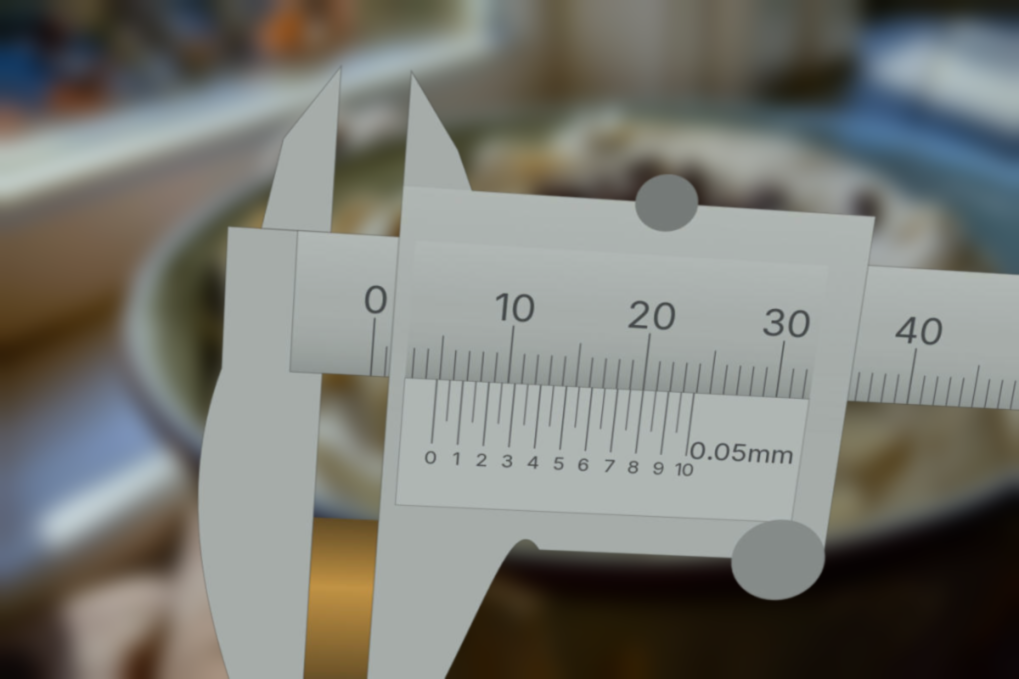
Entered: 4.8 mm
